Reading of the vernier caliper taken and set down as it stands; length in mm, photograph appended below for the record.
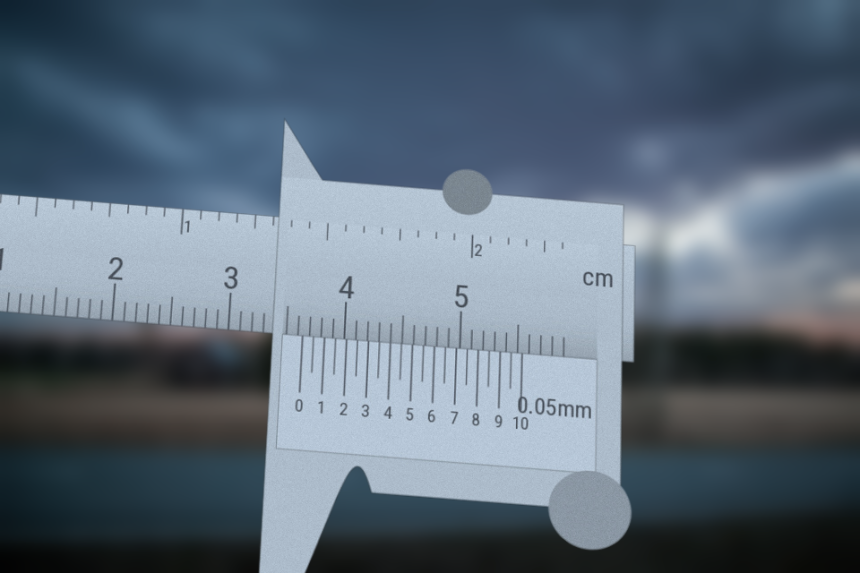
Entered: 36.4 mm
